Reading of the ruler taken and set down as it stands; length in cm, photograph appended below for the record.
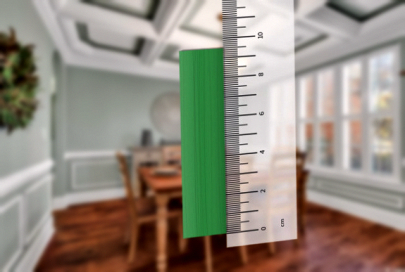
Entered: 9.5 cm
